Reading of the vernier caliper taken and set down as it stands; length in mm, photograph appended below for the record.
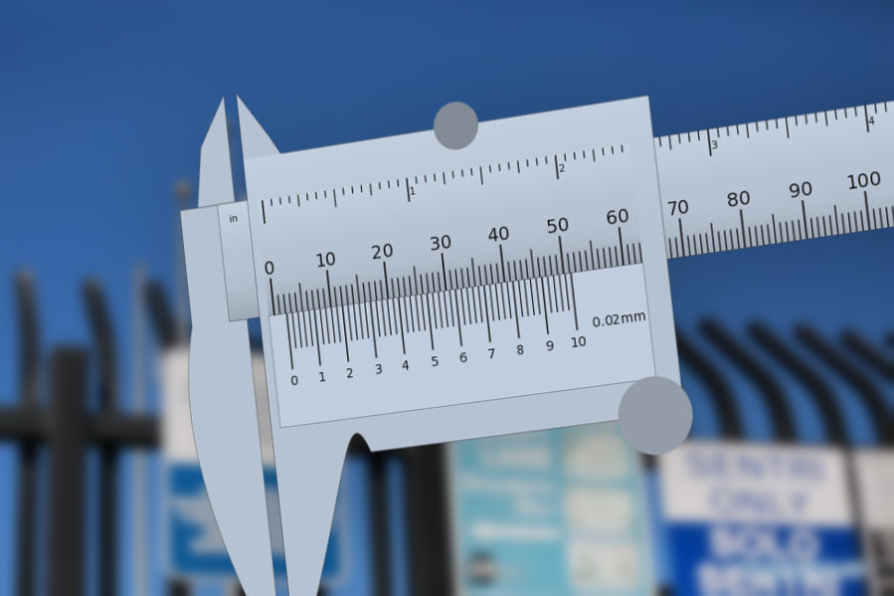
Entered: 2.2 mm
